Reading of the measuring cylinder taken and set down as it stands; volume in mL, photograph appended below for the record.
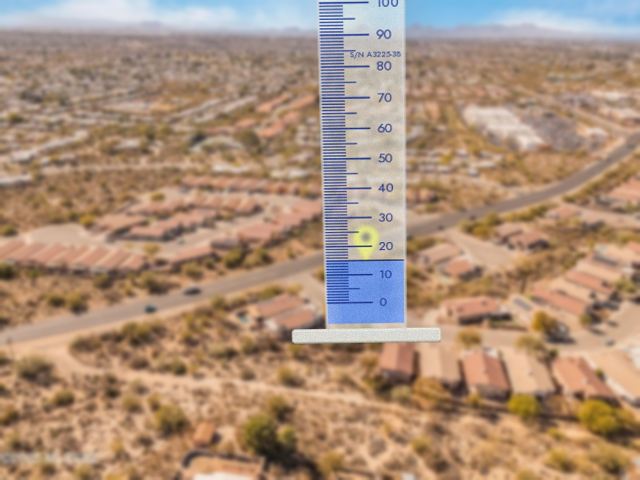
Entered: 15 mL
